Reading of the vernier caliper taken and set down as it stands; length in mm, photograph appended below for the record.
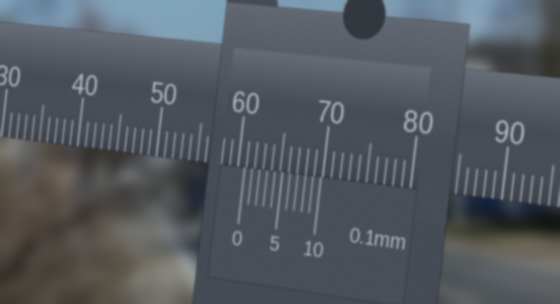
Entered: 60.8 mm
